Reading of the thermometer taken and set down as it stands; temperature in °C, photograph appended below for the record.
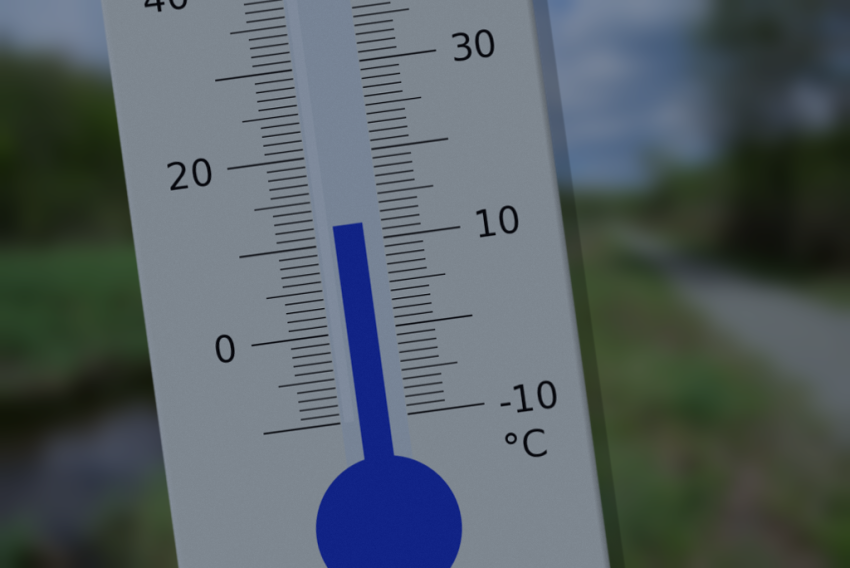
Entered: 12 °C
